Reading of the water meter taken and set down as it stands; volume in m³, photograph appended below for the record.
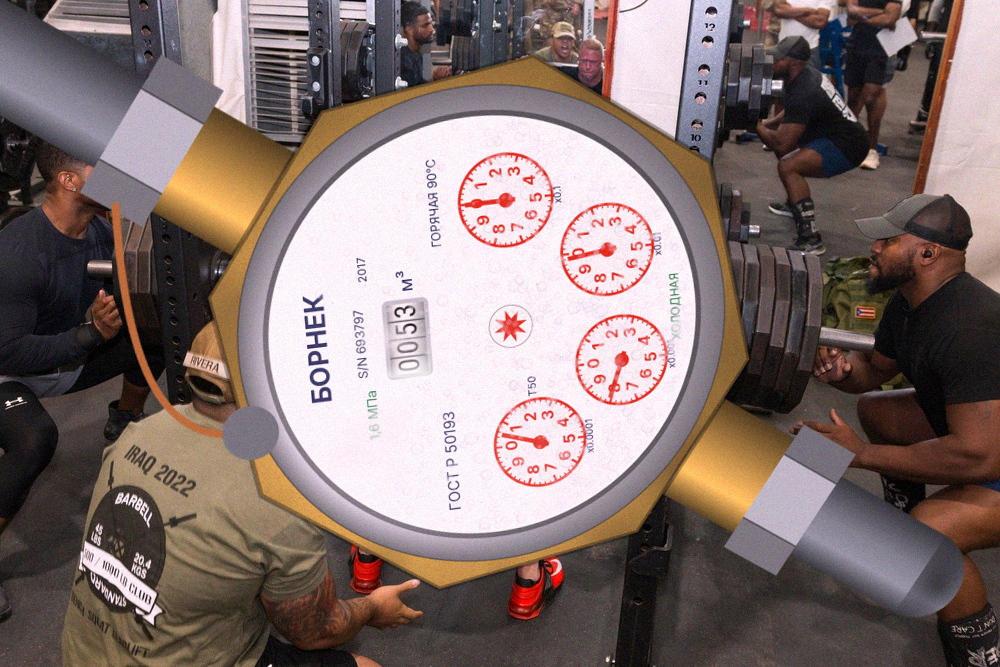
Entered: 52.9980 m³
